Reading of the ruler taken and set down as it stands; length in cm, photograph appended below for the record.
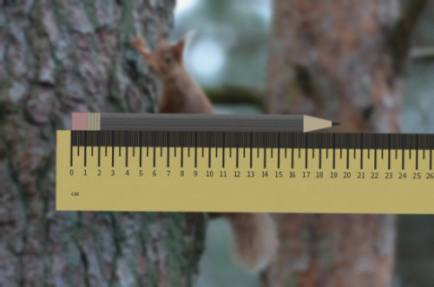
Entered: 19.5 cm
